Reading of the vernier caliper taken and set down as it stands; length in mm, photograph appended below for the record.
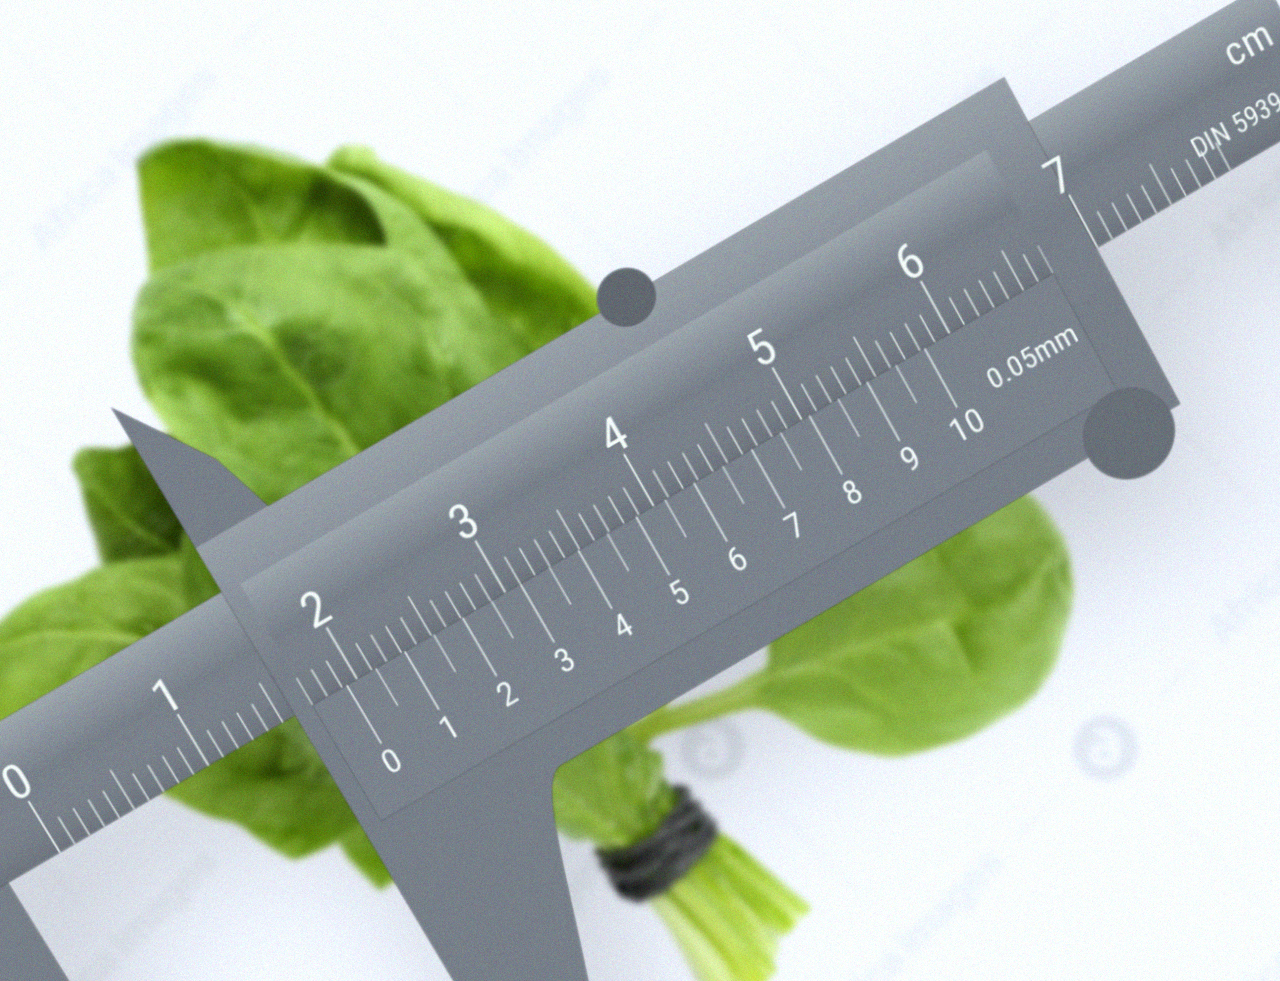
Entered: 19.3 mm
